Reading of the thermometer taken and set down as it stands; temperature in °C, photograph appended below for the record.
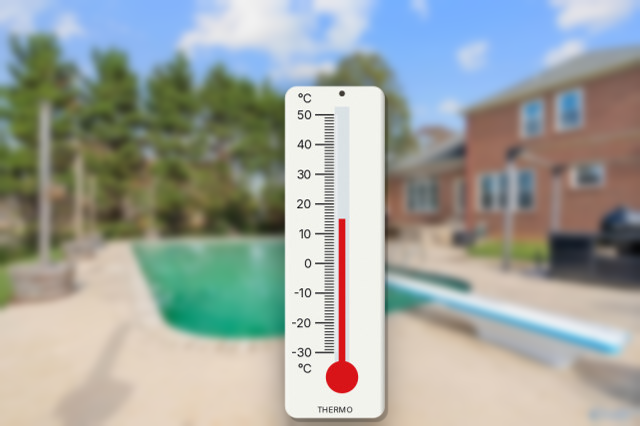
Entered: 15 °C
